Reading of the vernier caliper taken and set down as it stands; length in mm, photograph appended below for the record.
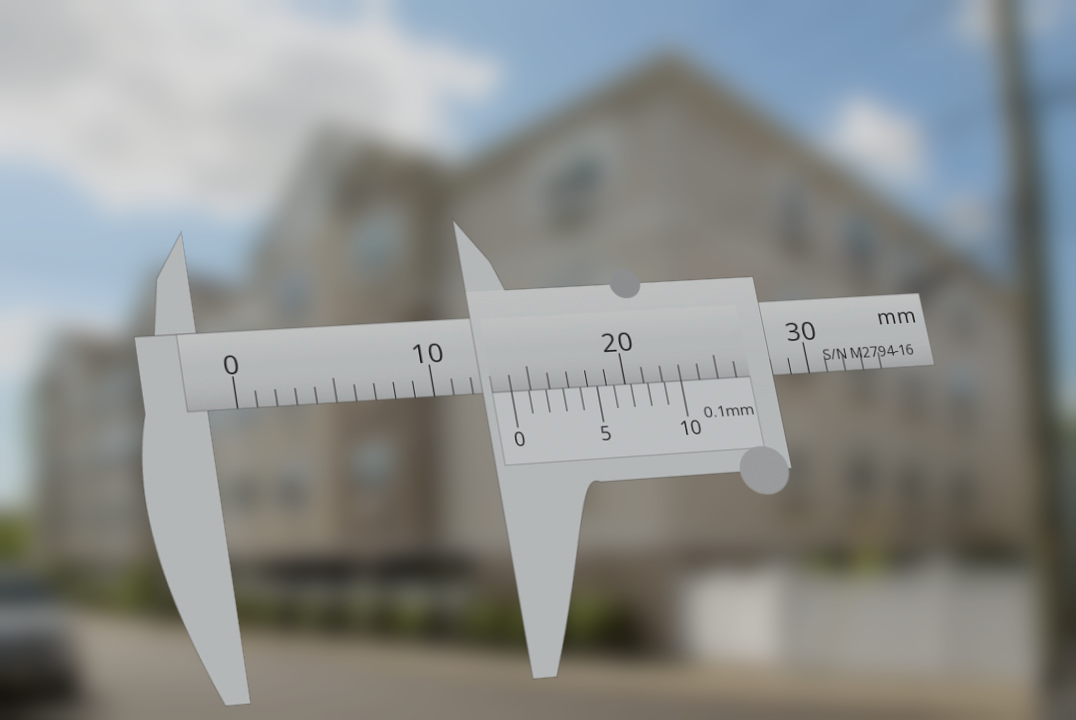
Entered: 14.0 mm
